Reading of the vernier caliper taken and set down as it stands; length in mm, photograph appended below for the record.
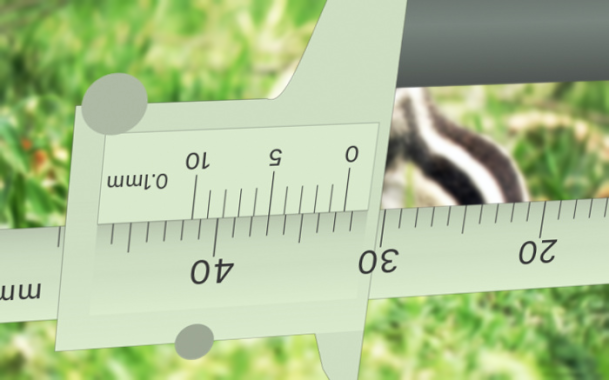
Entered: 32.5 mm
